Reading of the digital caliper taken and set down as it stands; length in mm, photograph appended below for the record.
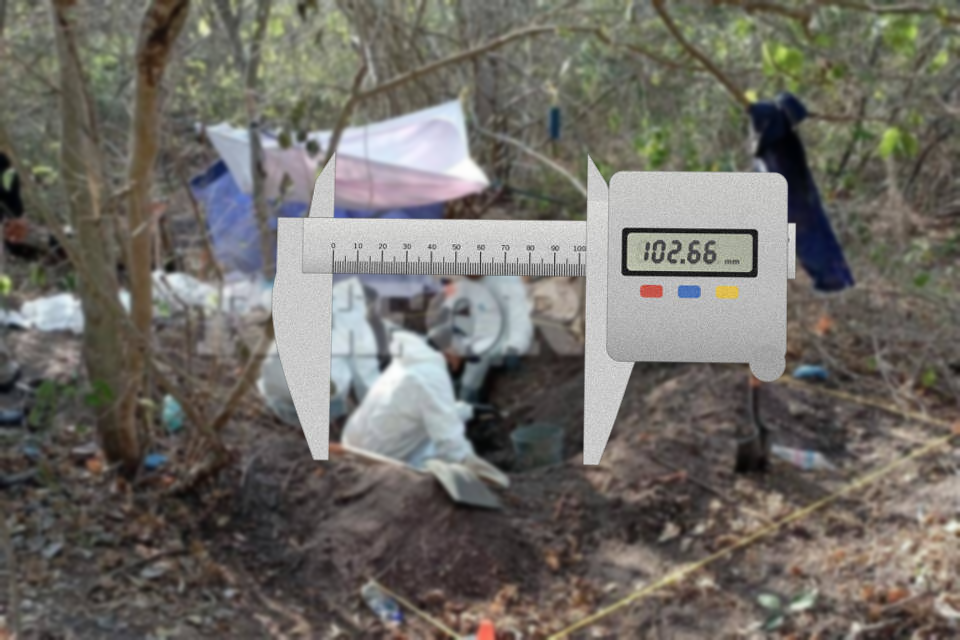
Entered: 102.66 mm
